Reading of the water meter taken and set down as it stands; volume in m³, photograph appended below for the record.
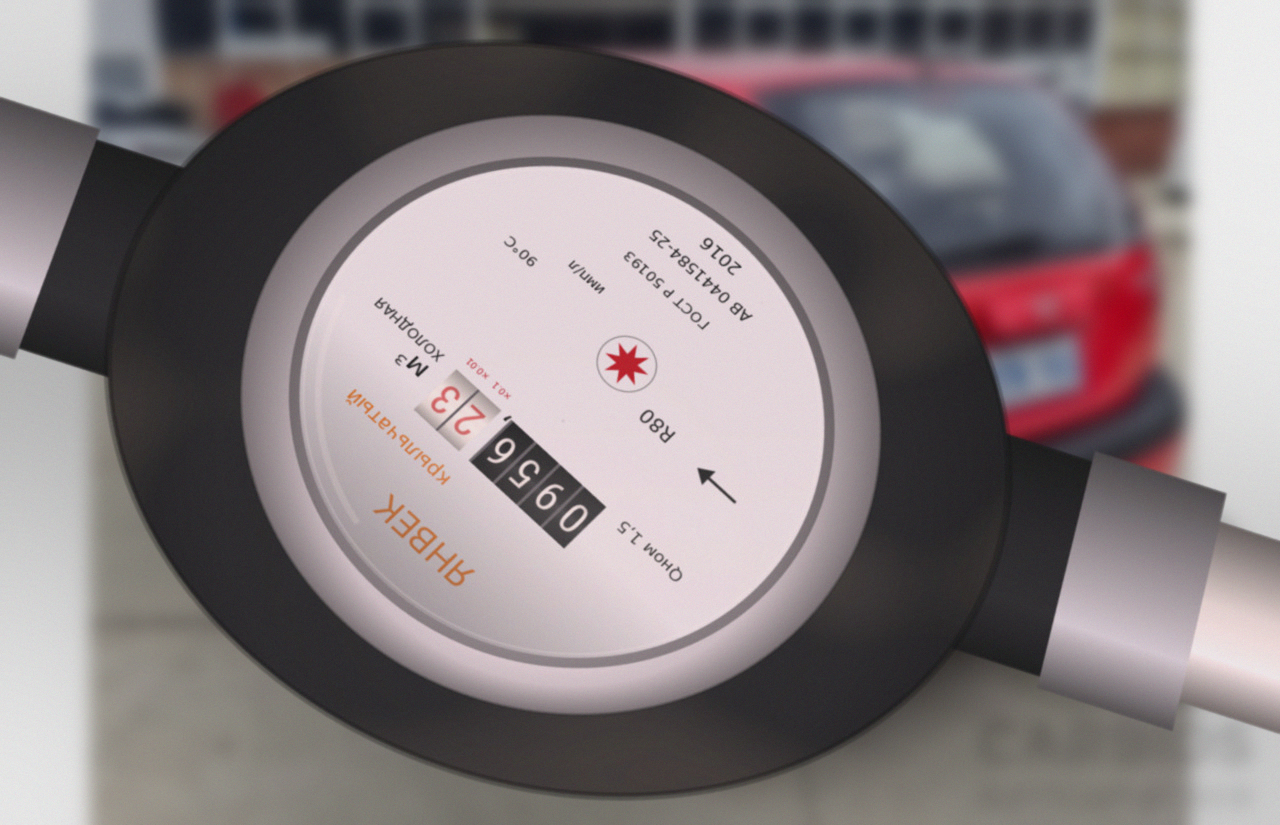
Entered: 956.23 m³
